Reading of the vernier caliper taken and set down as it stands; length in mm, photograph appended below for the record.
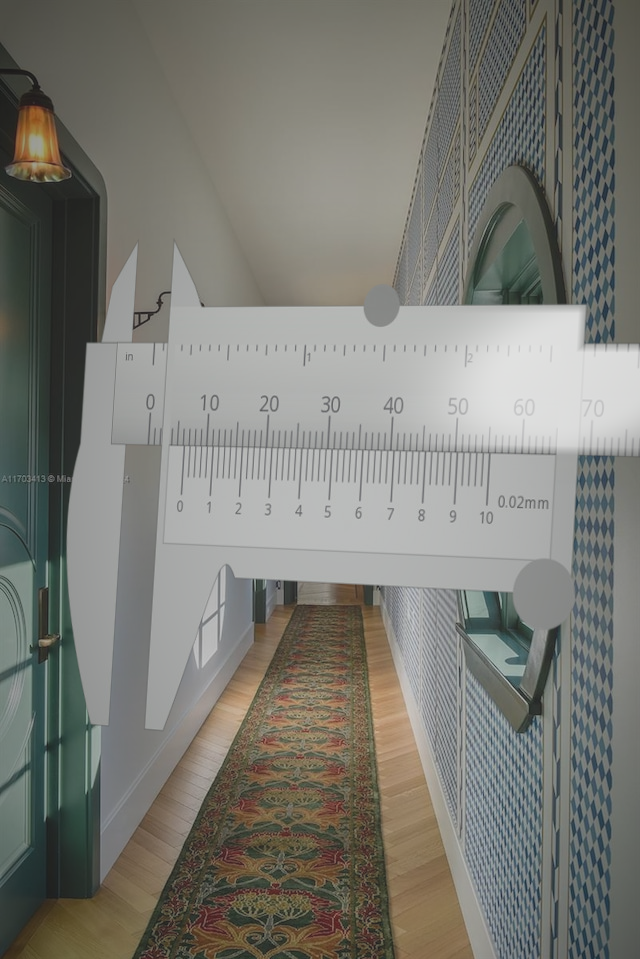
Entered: 6.2 mm
